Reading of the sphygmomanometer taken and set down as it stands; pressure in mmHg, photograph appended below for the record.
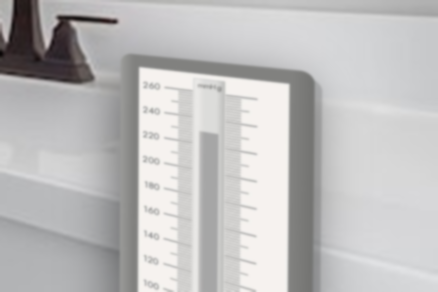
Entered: 230 mmHg
